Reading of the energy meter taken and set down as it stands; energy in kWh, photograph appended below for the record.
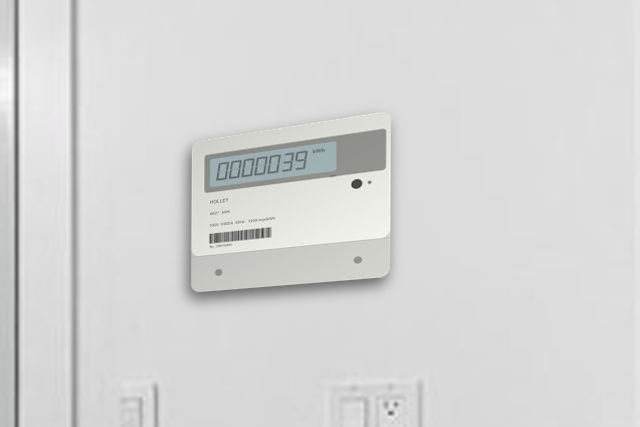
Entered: 39 kWh
